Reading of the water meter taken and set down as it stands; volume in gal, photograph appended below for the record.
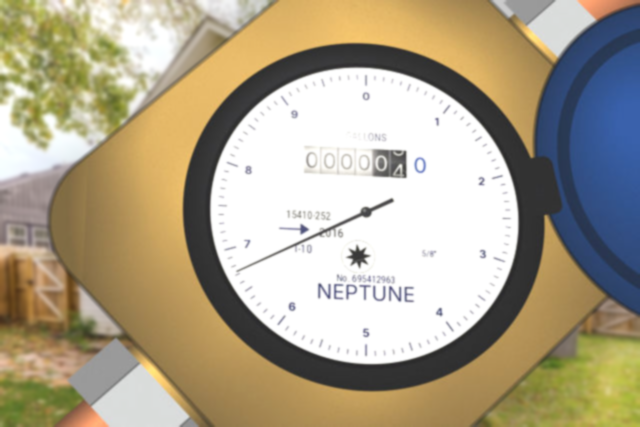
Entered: 36.7 gal
